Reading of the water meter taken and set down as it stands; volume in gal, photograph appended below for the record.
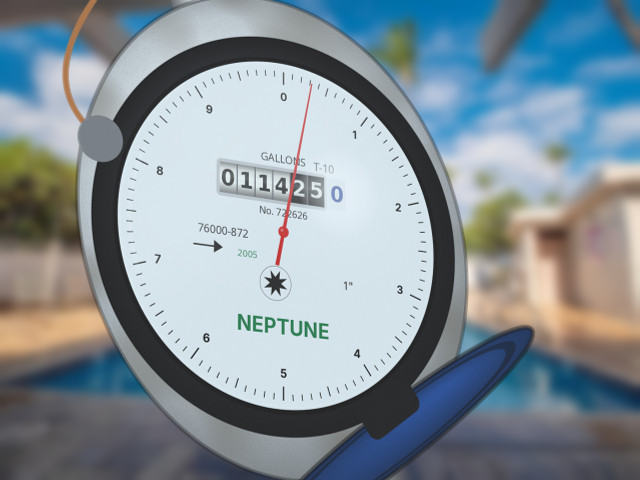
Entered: 114250.3 gal
